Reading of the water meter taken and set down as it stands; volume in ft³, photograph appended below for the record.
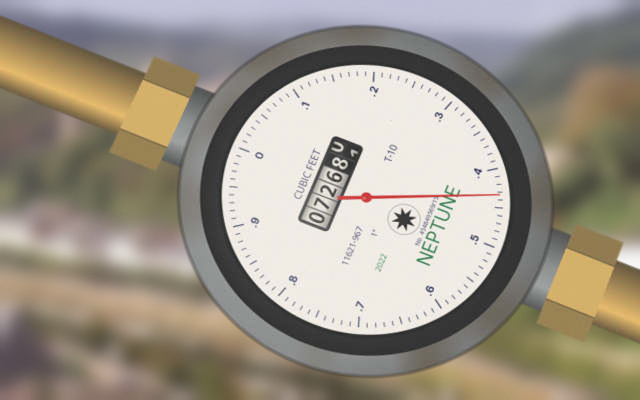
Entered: 72680.43 ft³
